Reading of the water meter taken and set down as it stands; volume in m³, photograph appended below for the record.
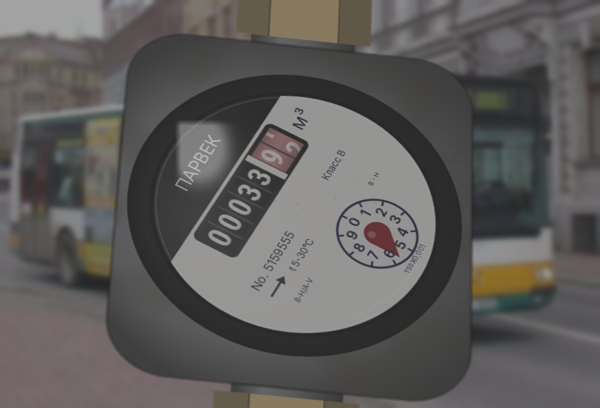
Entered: 33.915 m³
